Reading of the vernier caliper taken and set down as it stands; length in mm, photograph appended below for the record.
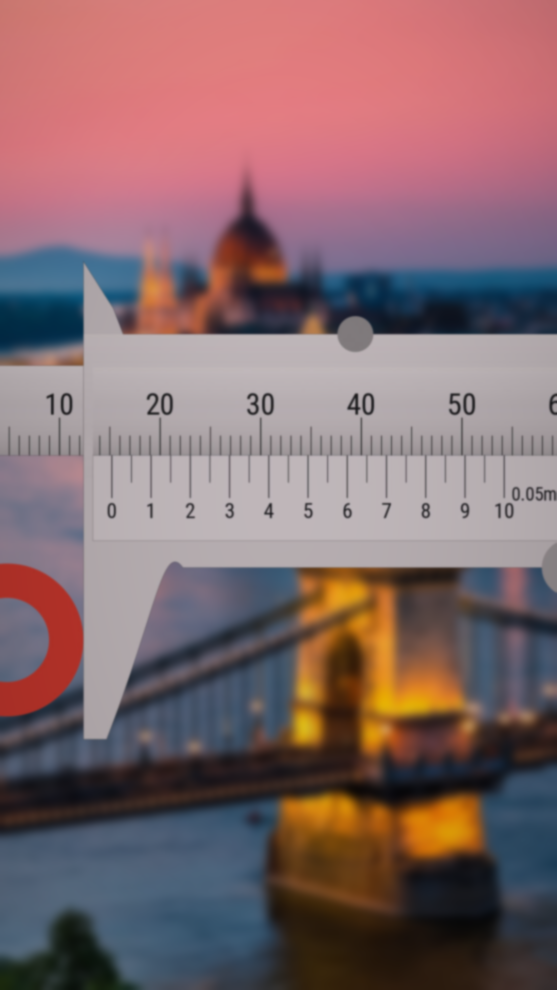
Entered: 15.2 mm
